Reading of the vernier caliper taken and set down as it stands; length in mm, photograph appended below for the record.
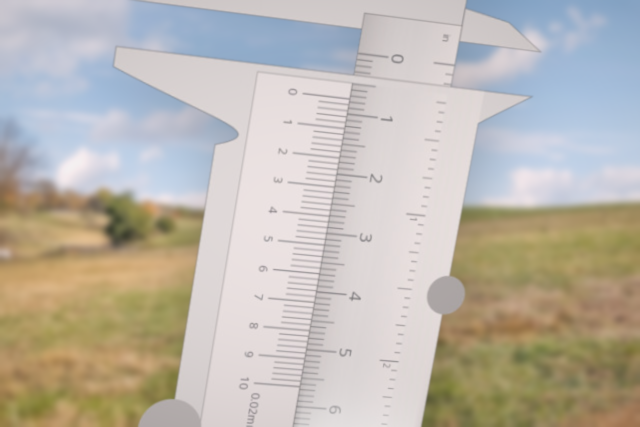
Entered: 7.5 mm
